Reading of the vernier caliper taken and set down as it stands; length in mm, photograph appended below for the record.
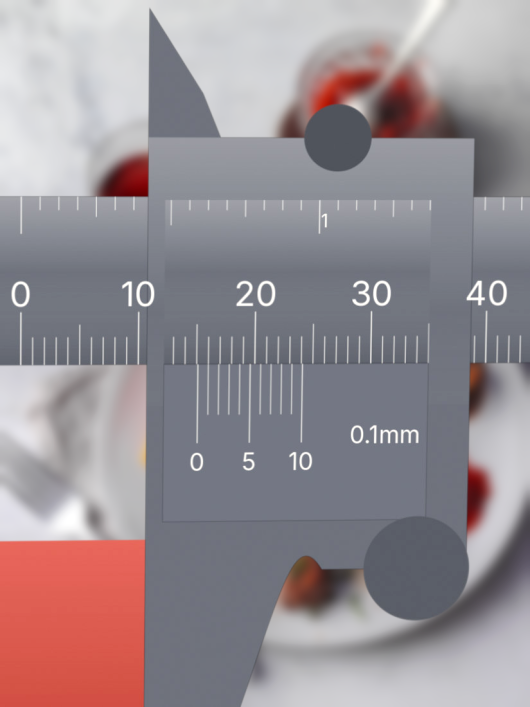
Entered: 15.1 mm
